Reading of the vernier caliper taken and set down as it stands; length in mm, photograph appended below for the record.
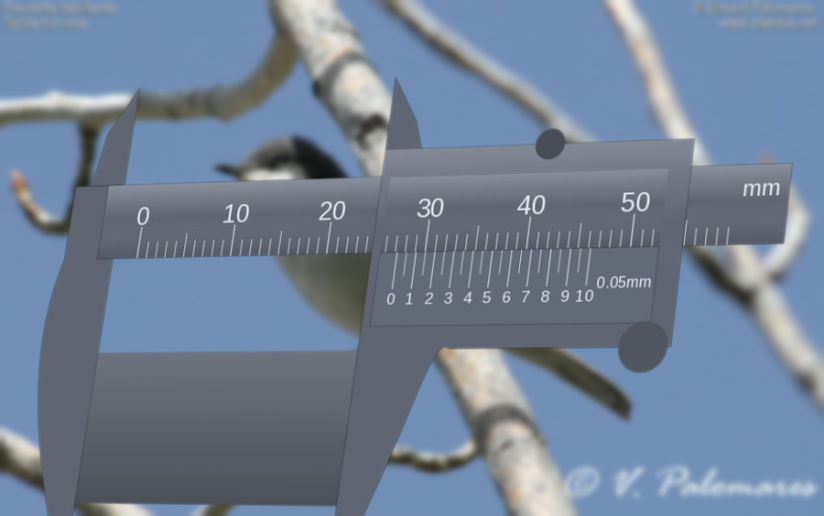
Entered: 27.2 mm
